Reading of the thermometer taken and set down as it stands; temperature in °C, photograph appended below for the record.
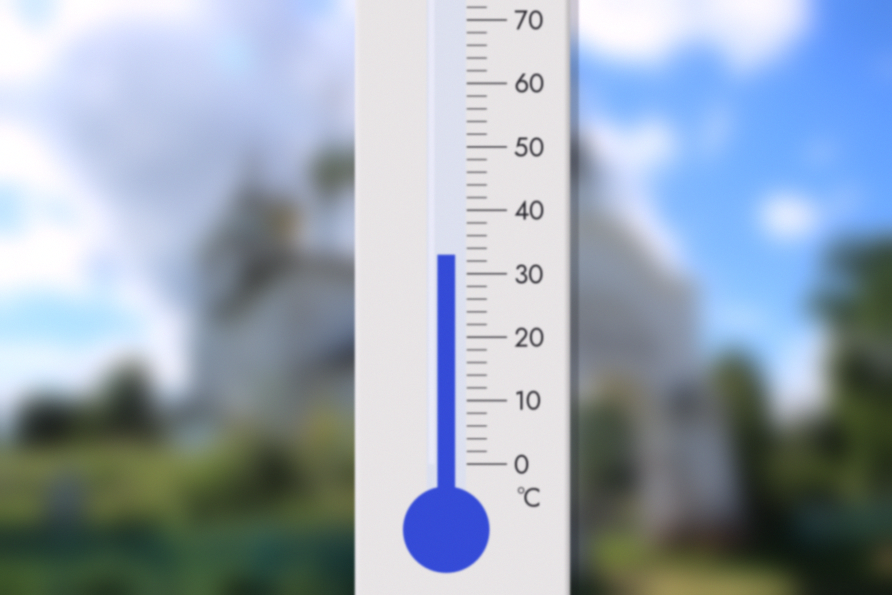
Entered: 33 °C
